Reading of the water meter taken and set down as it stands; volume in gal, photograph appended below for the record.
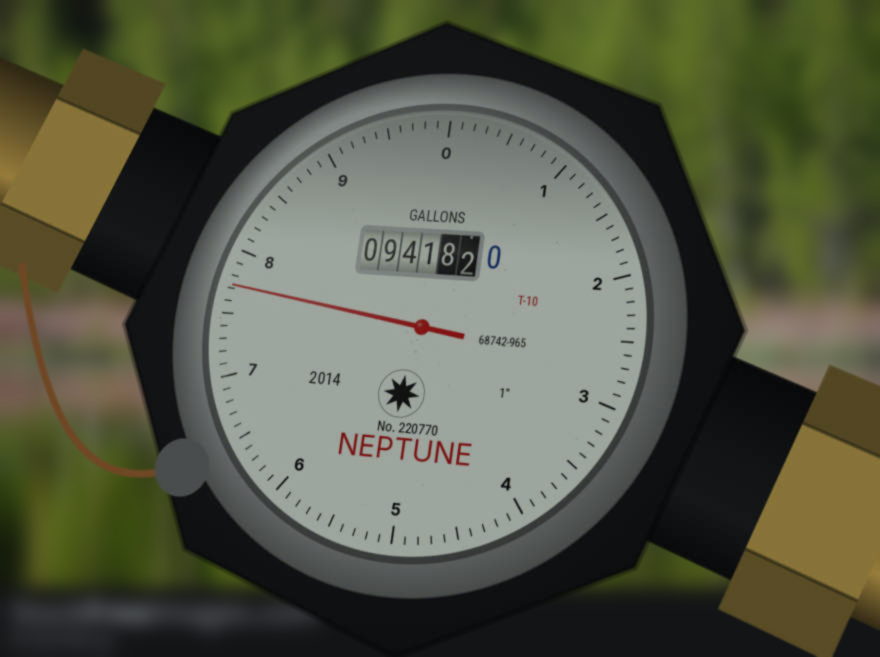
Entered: 941817.7 gal
